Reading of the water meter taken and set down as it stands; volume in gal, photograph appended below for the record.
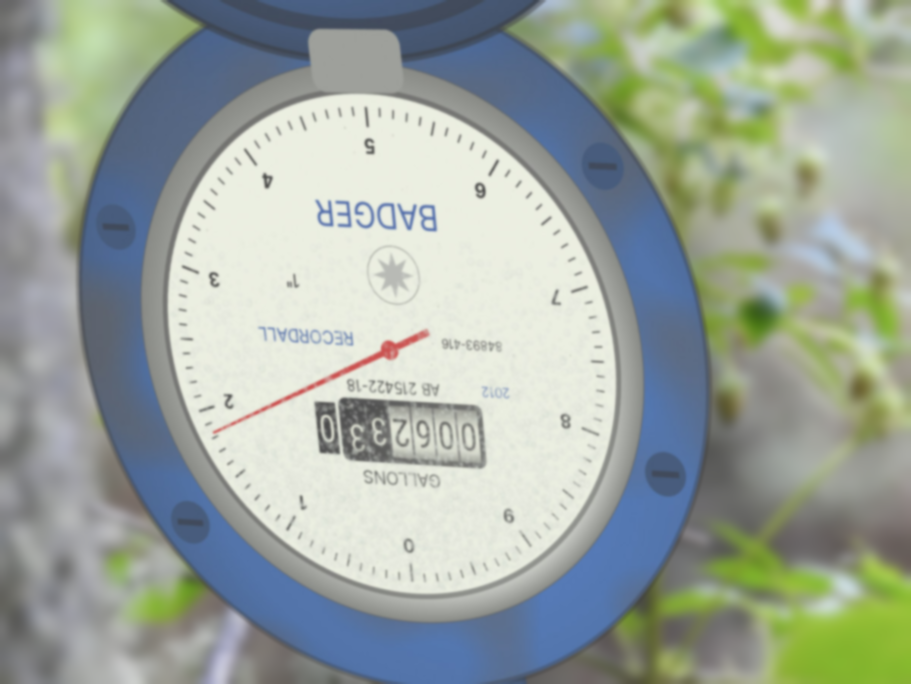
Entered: 62331.8 gal
